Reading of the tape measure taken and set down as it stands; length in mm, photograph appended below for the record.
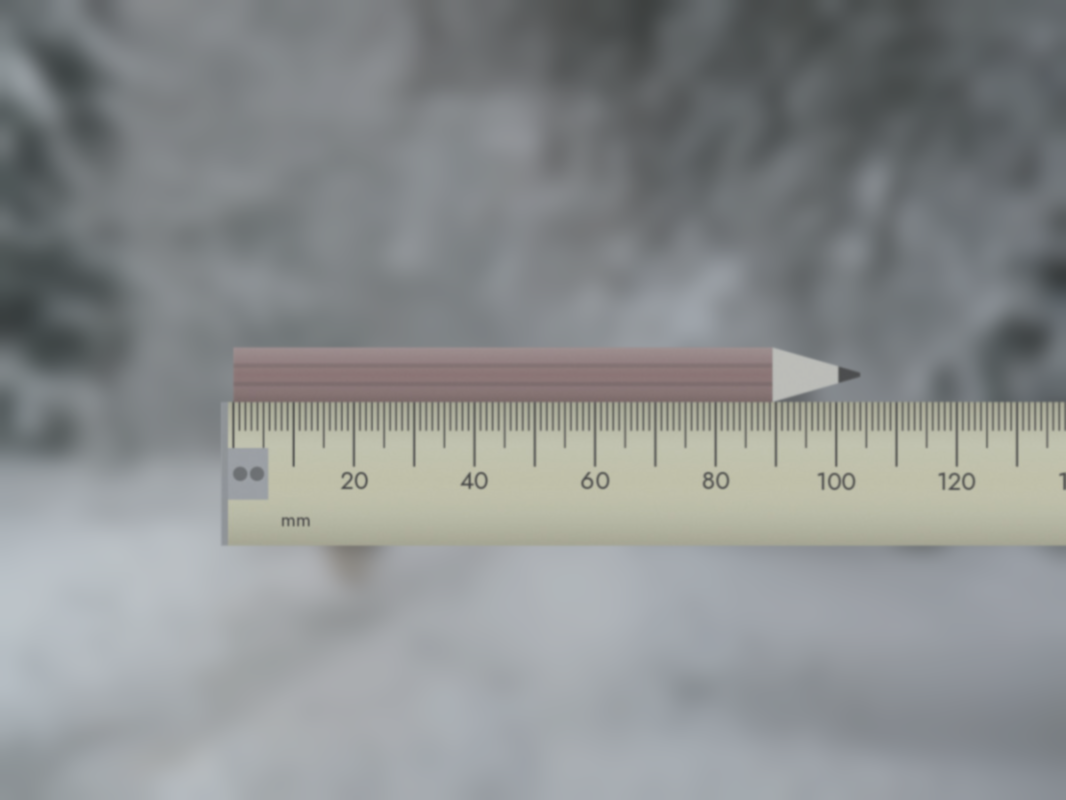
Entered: 104 mm
